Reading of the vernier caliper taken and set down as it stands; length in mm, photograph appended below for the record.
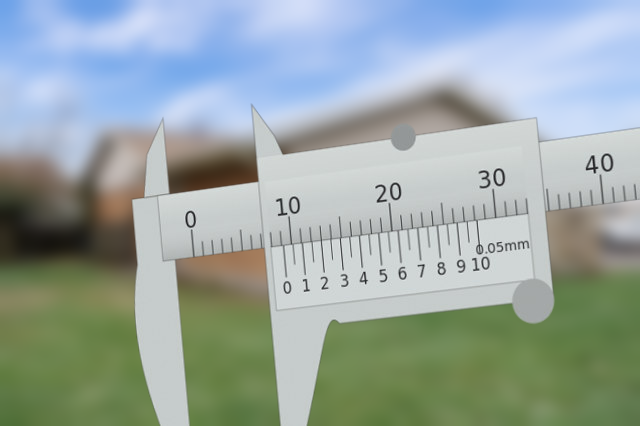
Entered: 9.2 mm
